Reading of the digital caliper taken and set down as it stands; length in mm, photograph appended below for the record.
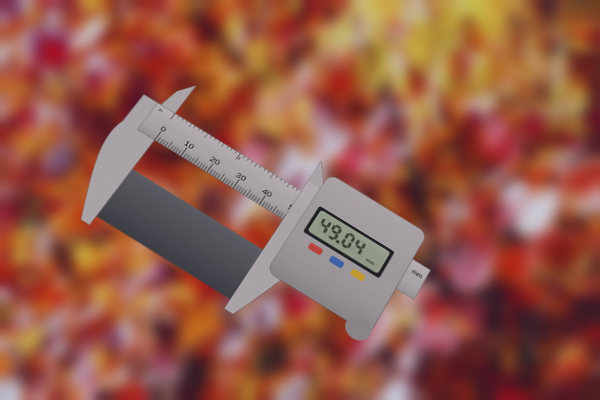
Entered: 49.04 mm
